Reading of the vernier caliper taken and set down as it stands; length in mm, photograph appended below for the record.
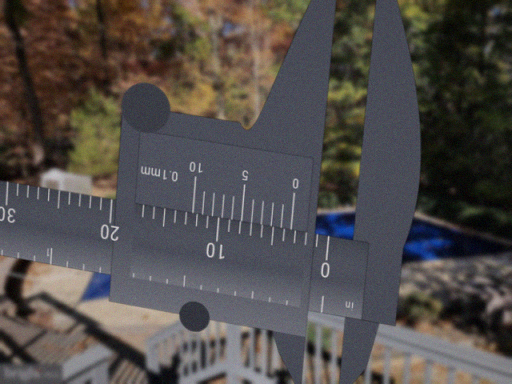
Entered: 3.4 mm
